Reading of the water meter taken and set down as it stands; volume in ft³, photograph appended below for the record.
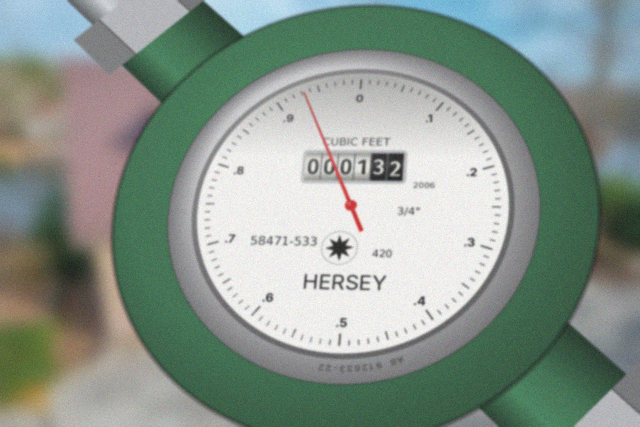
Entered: 131.93 ft³
